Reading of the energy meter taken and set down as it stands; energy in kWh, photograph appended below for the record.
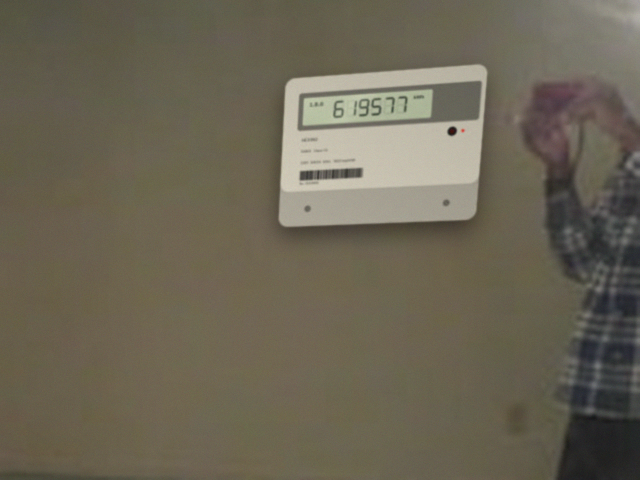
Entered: 619577 kWh
